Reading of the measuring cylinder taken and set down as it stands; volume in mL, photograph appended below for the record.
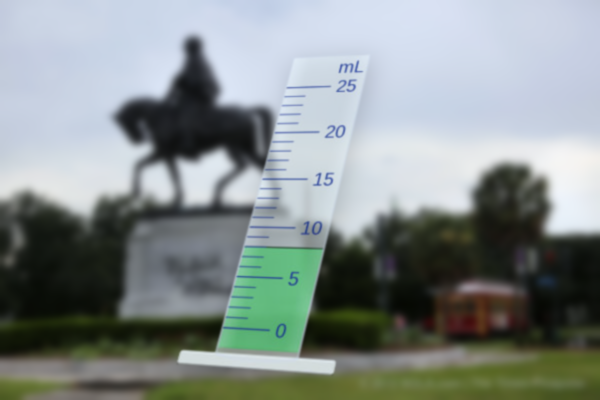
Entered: 8 mL
